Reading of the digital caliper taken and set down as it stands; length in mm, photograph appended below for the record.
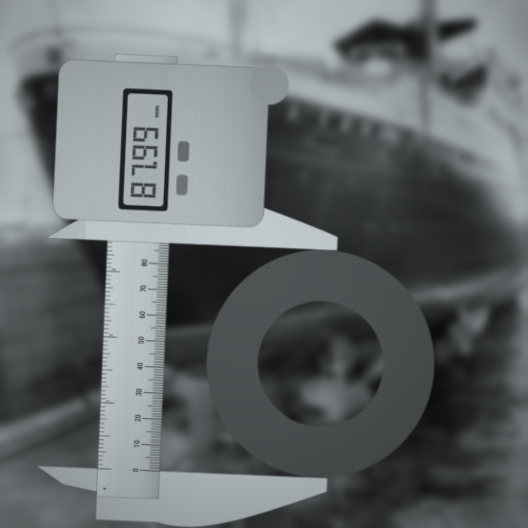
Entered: 87.99 mm
